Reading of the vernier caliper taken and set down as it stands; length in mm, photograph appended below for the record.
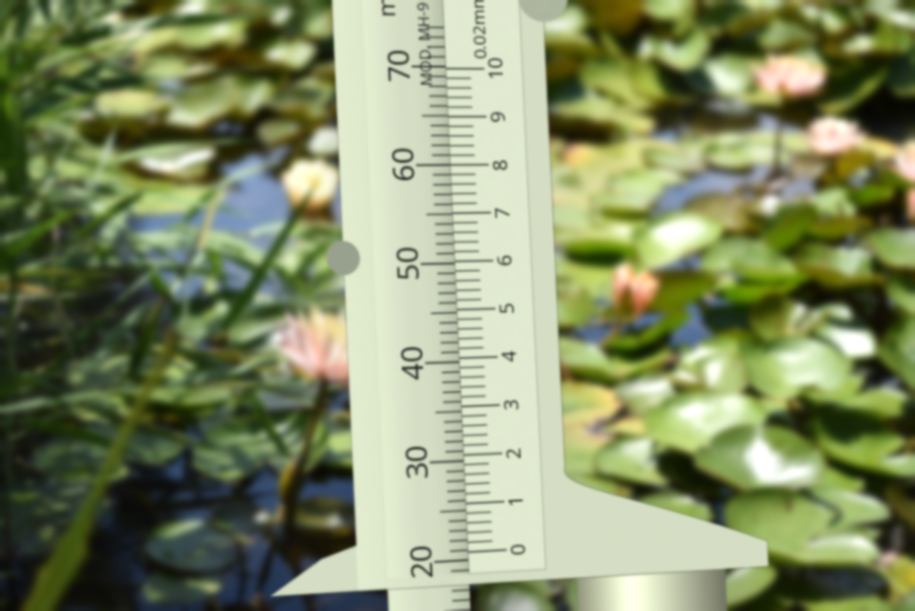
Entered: 20.8 mm
